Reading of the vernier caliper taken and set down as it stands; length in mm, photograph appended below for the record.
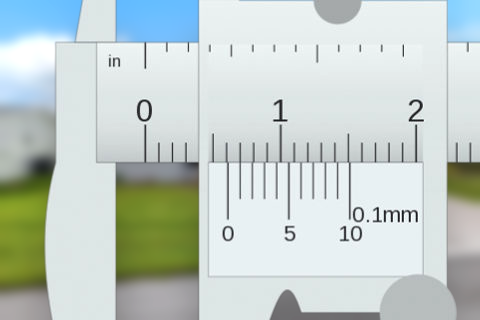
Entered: 6.1 mm
